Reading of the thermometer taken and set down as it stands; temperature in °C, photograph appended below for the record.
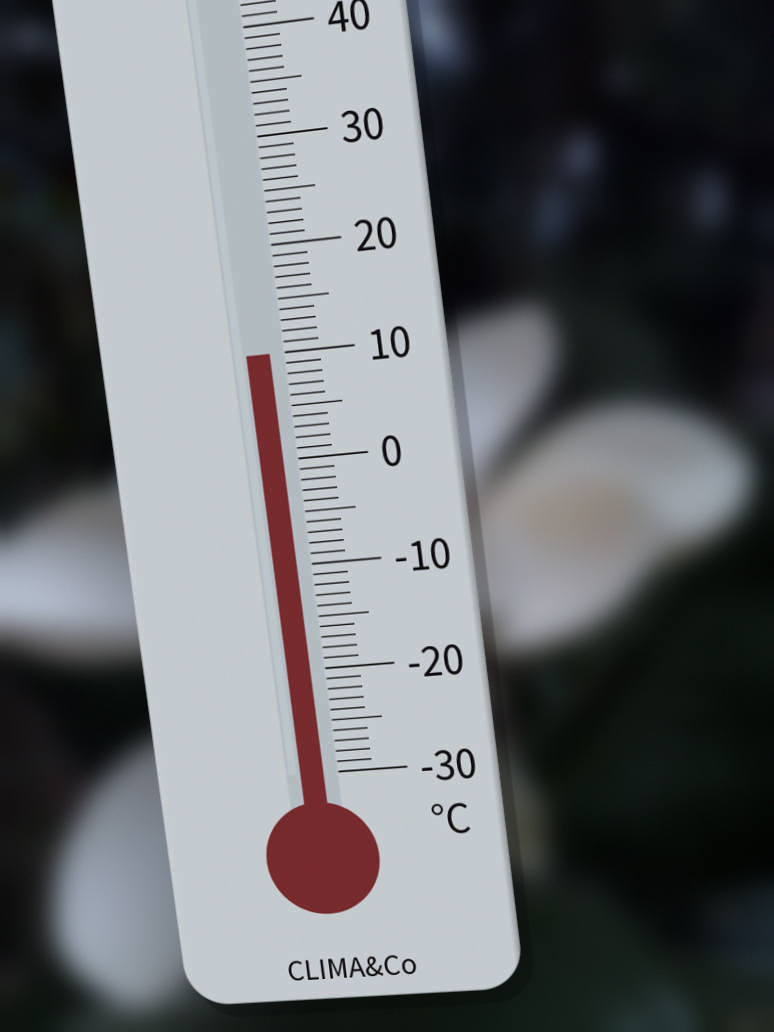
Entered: 10 °C
